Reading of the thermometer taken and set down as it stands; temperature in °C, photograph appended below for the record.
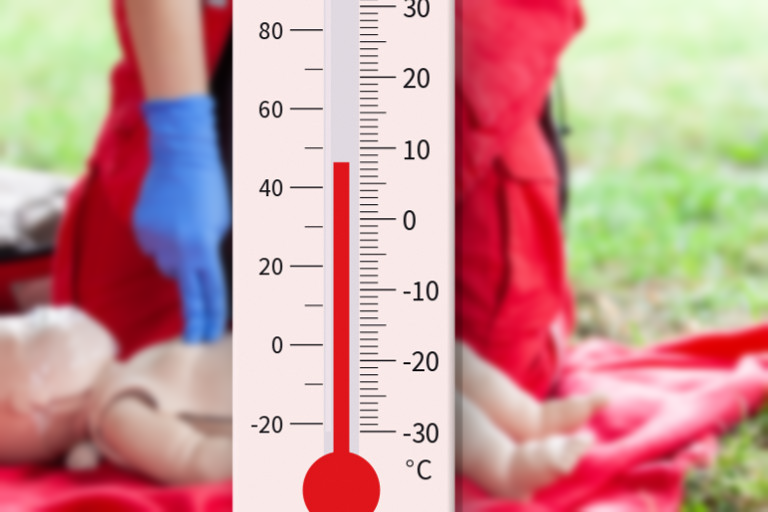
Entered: 8 °C
